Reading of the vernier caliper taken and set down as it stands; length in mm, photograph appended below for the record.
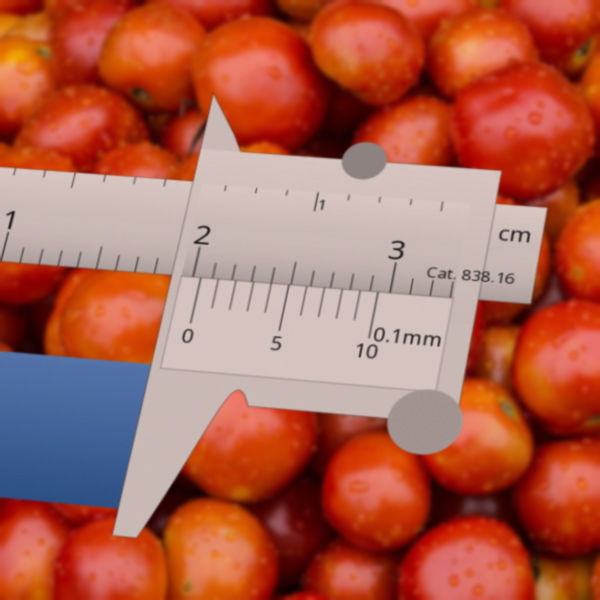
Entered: 20.4 mm
